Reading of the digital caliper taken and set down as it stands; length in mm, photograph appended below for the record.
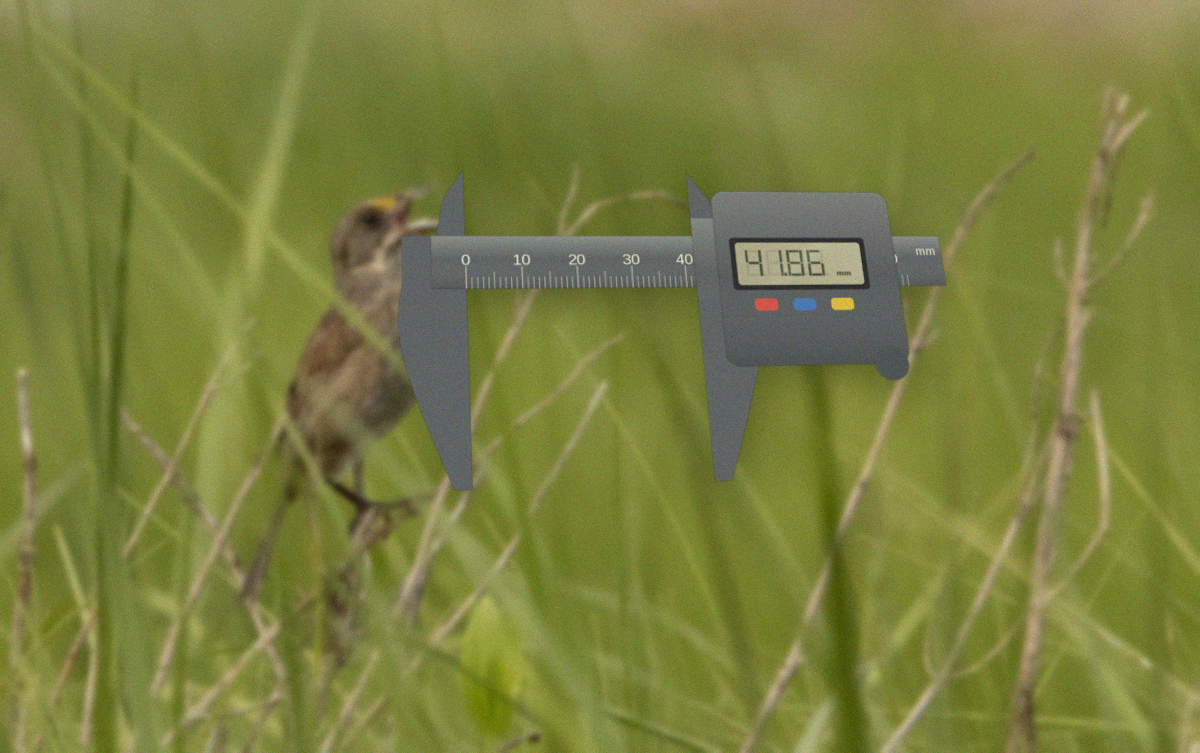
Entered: 41.86 mm
